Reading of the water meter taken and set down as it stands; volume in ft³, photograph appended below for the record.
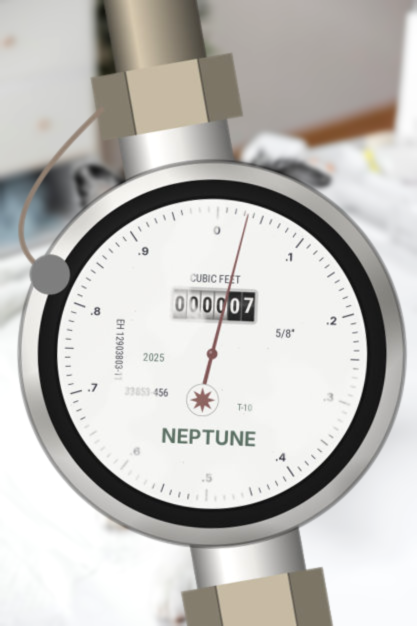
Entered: 7.03 ft³
